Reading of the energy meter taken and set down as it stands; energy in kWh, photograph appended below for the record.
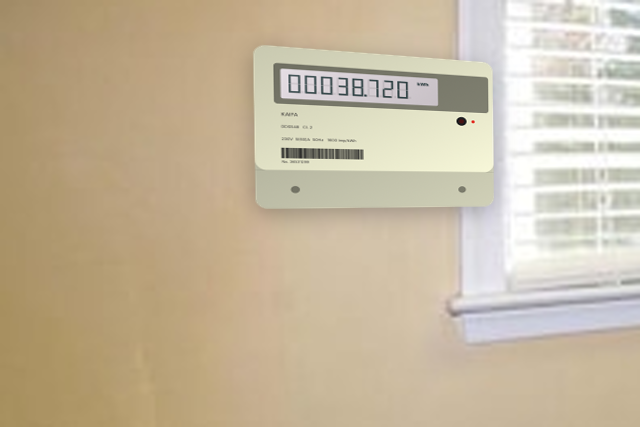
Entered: 38.720 kWh
